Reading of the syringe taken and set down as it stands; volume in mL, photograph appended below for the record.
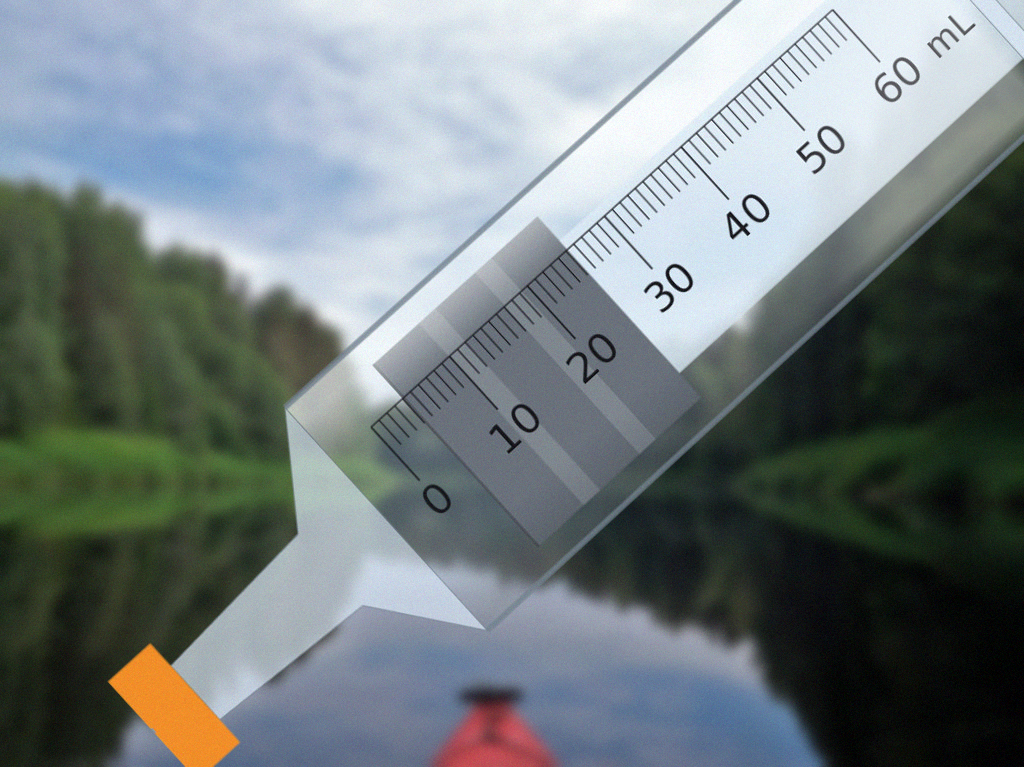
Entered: 4 mL
